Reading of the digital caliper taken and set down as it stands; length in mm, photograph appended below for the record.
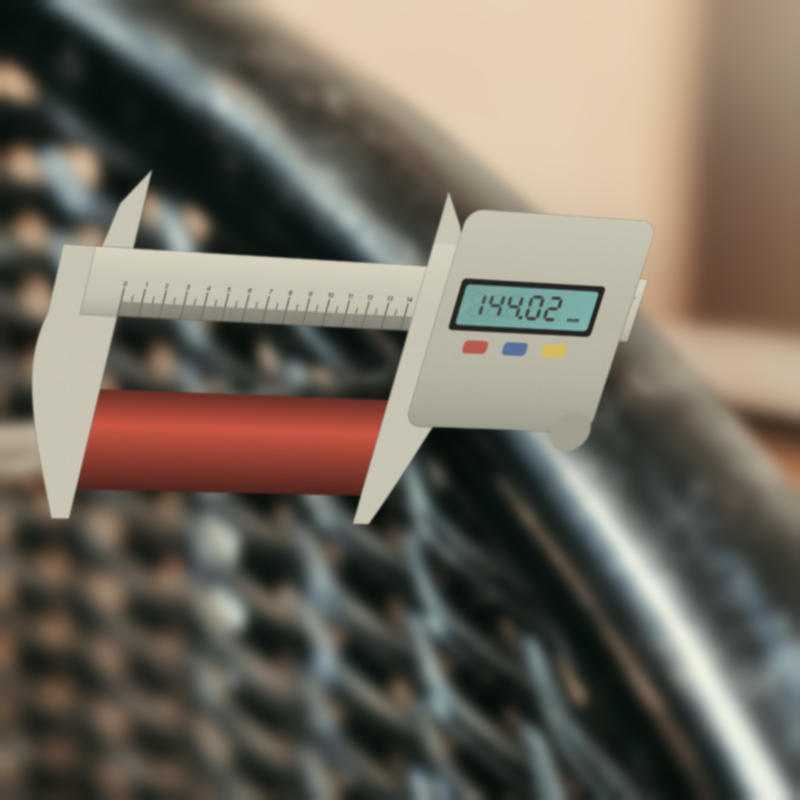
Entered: 144.02 mm
